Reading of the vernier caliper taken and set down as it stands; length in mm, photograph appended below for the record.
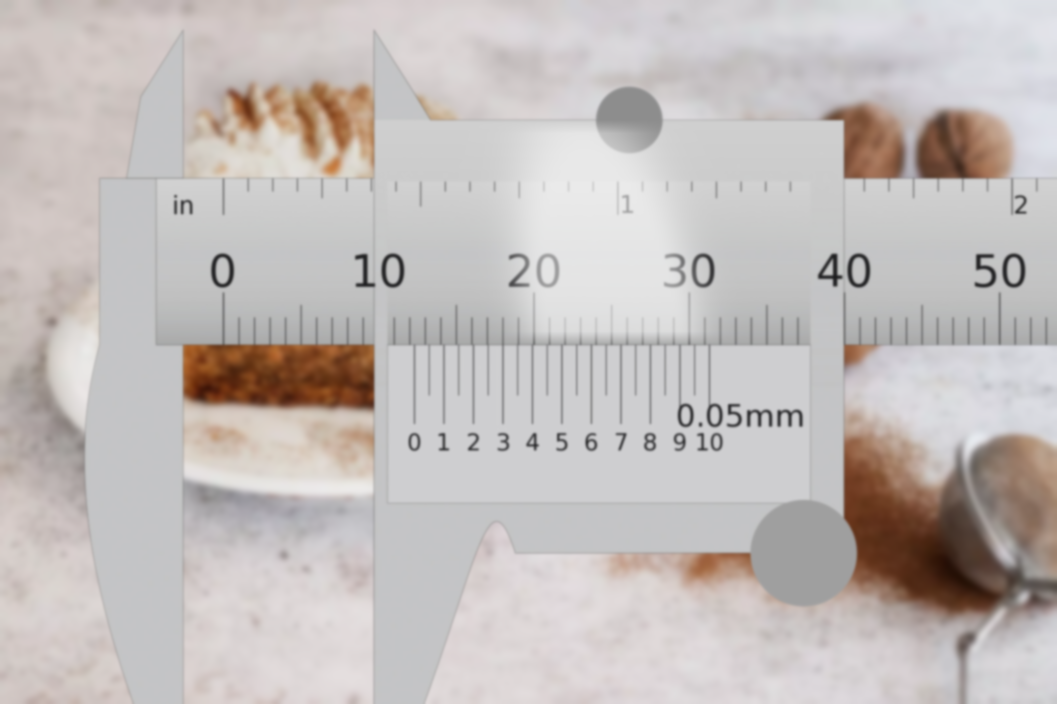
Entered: 12.3 mm
